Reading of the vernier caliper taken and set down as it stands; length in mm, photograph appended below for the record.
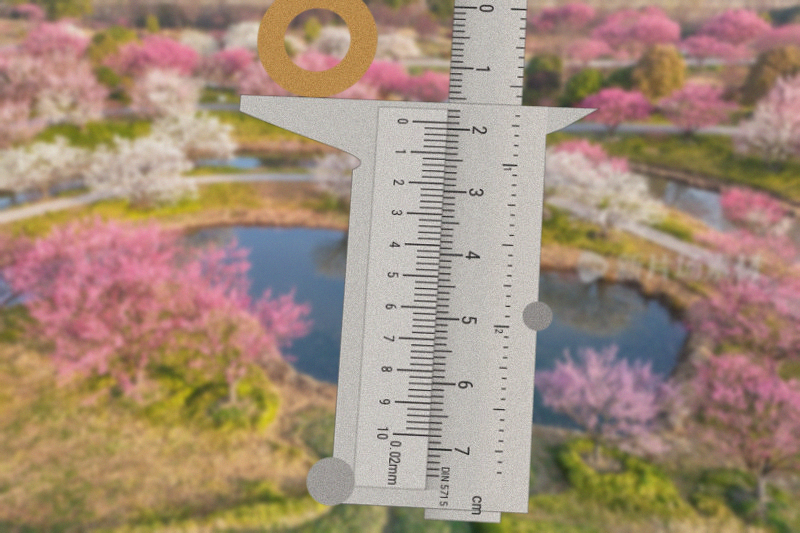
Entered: 19.0 mm
